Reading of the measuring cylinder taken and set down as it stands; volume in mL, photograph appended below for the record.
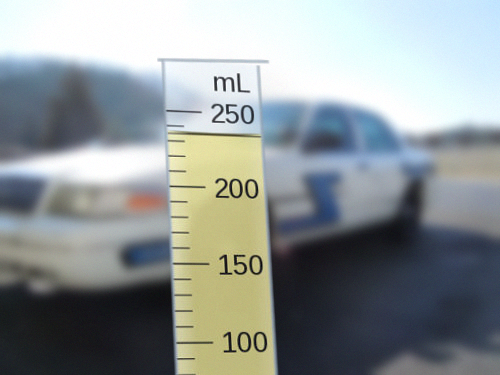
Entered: 235 mL
